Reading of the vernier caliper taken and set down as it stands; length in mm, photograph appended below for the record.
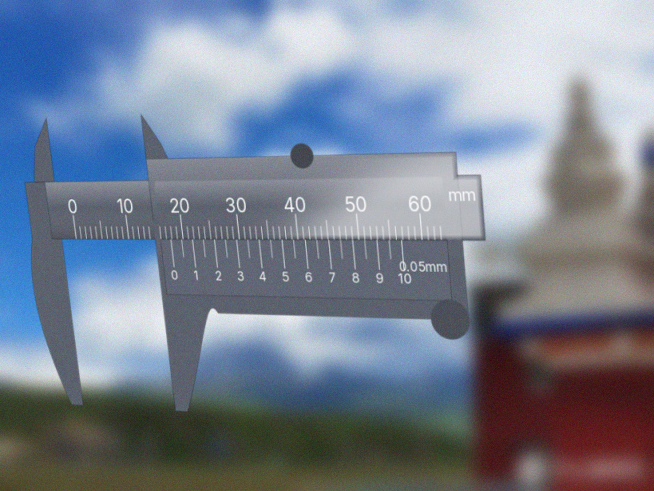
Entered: 17.8 mm
